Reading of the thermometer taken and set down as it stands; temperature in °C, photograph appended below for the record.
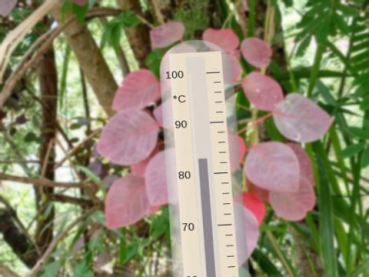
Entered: 83 °C
